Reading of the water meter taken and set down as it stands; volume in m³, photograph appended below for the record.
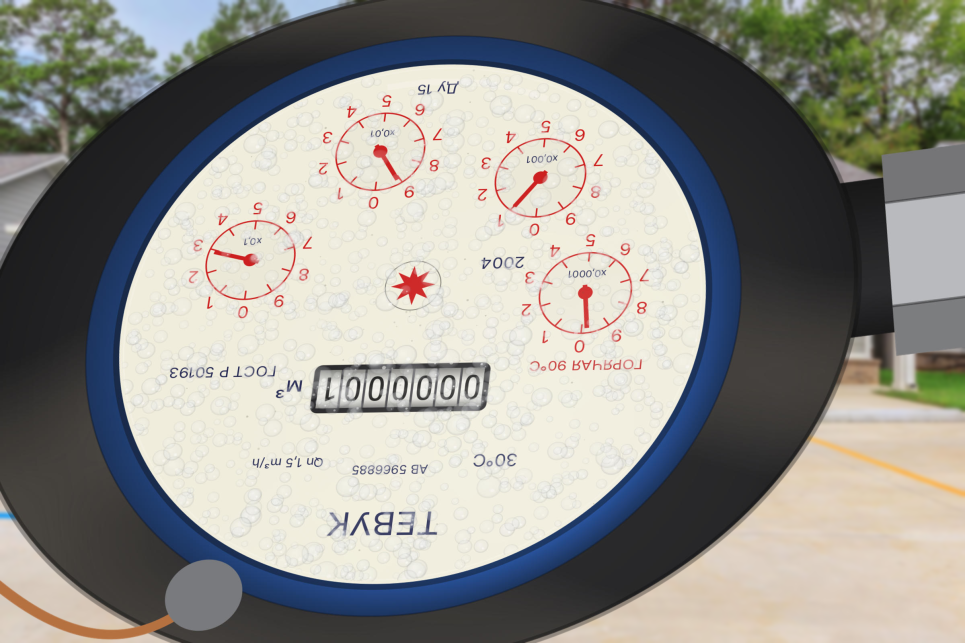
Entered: 1.2909 m³
